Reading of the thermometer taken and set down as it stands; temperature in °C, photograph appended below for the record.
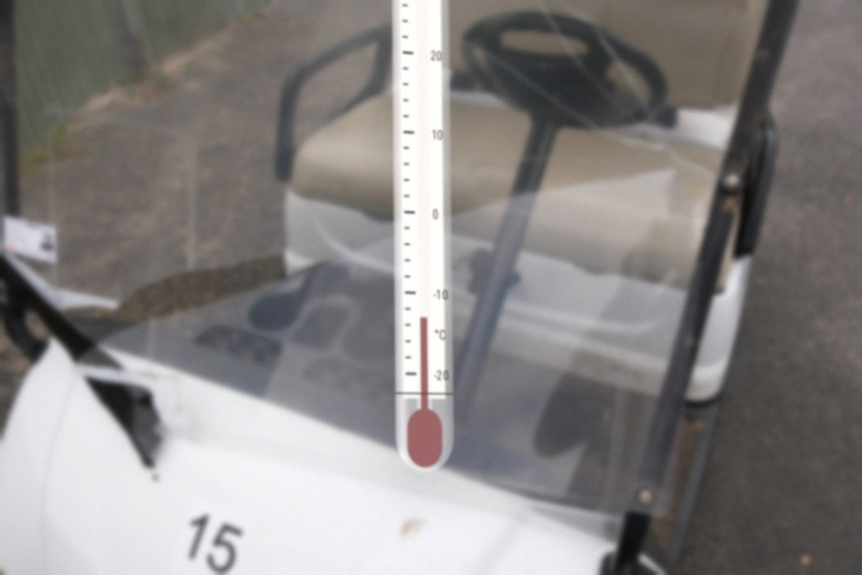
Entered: -13 °C
